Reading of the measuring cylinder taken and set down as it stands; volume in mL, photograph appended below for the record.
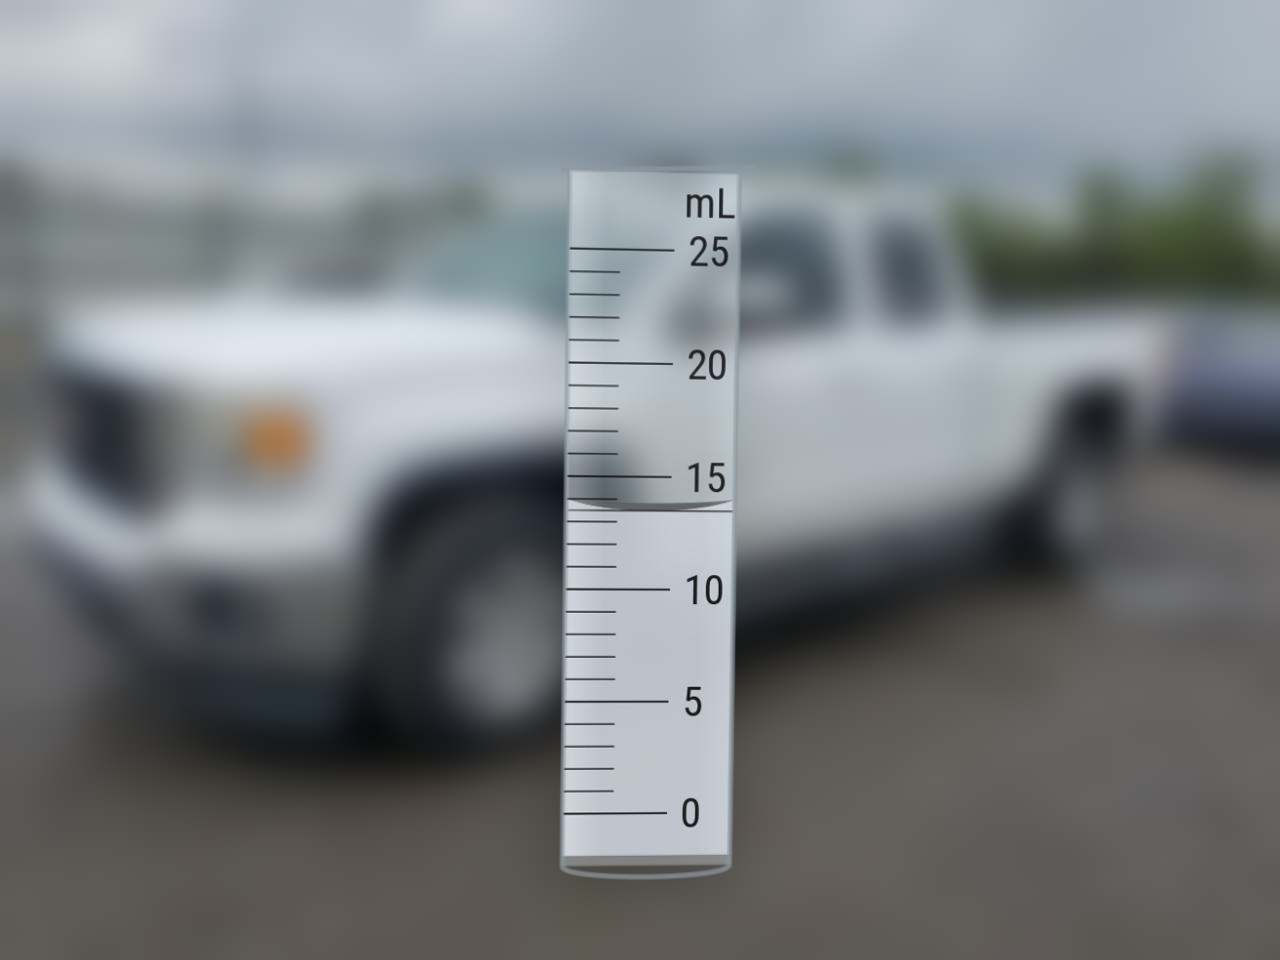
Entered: 13.5 mL
